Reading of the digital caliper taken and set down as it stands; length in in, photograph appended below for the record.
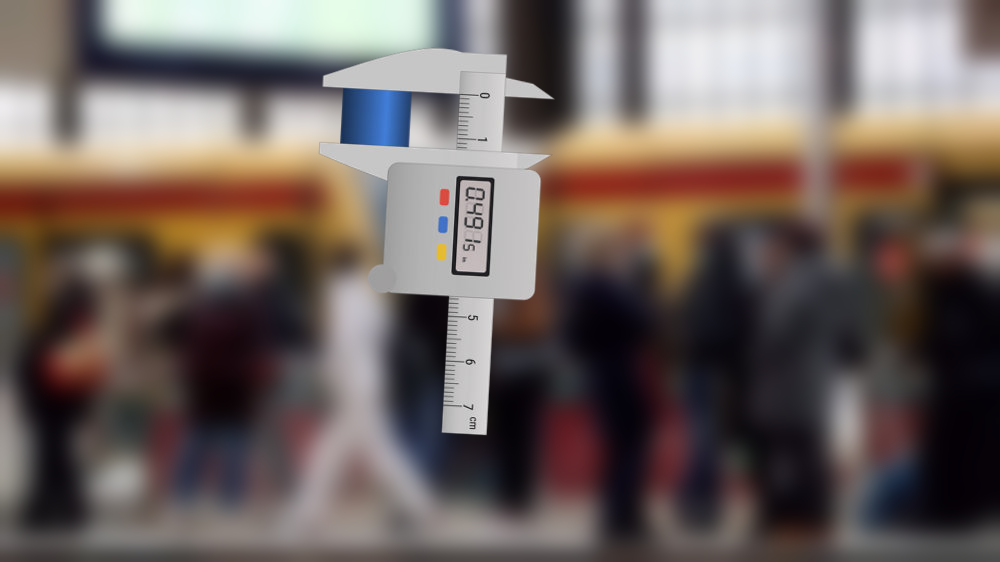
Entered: 0.4915 in
